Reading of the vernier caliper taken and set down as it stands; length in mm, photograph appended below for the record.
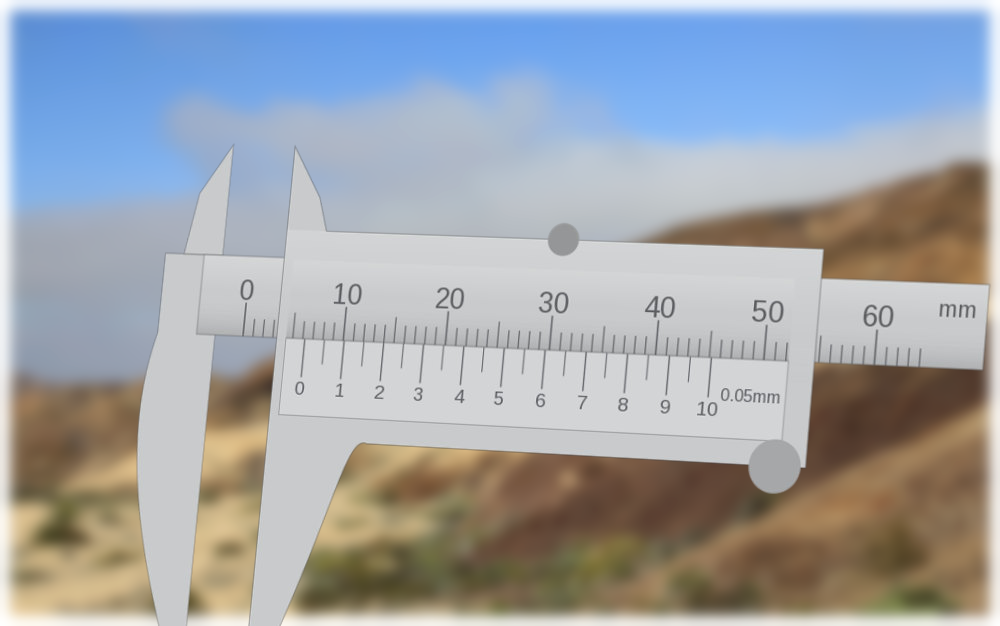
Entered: 6.2 mm
